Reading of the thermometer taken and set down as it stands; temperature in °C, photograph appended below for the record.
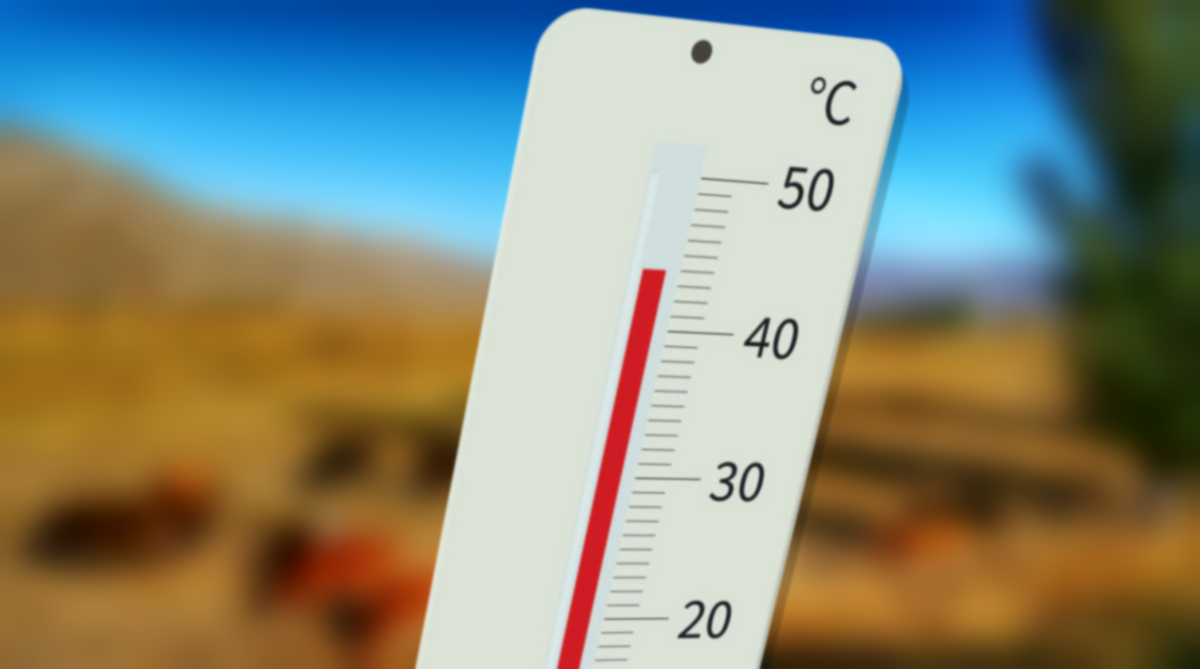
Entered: 44 °C
